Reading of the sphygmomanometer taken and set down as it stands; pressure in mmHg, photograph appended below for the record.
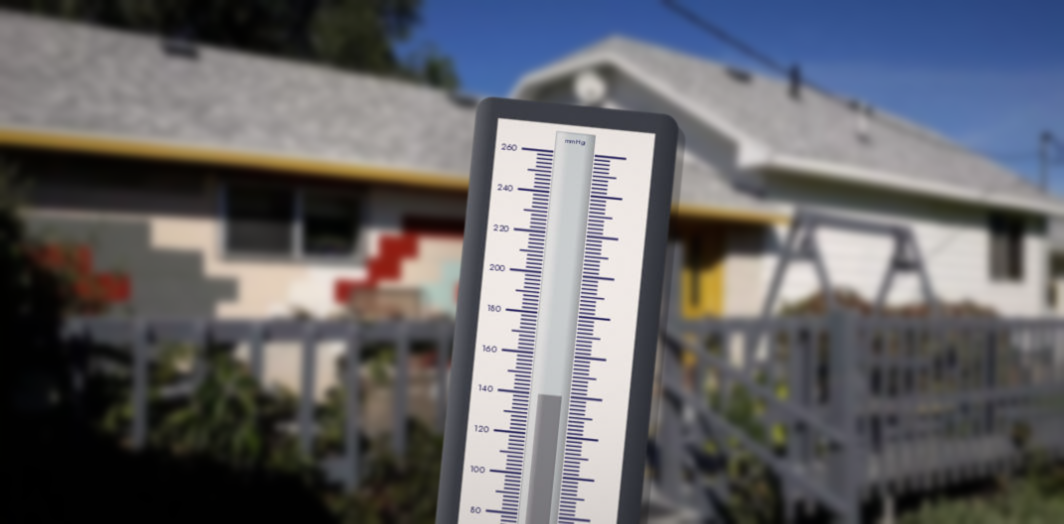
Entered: 140 mmHg
